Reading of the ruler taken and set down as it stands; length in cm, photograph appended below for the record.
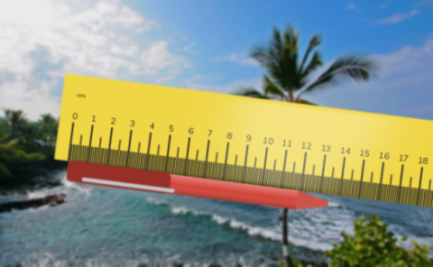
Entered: 14 cm
